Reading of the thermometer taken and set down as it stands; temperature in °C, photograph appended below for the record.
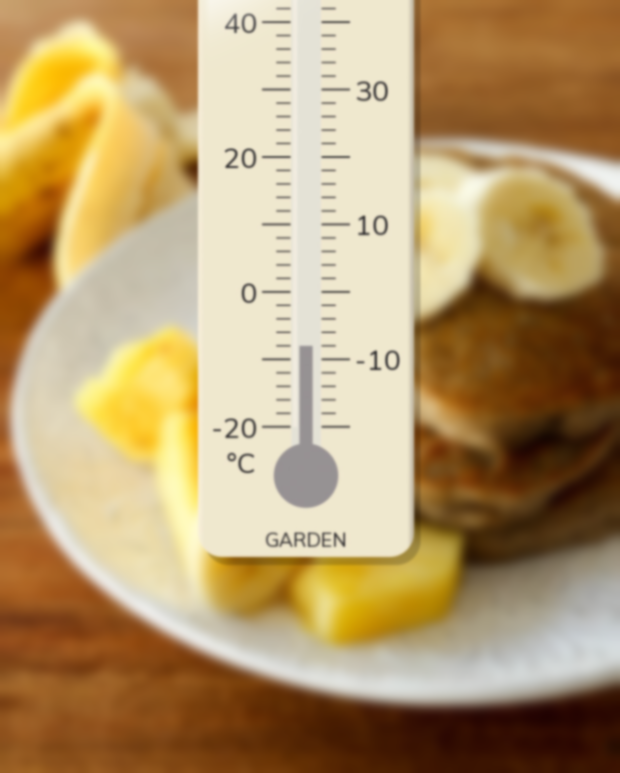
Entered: -8 °C
